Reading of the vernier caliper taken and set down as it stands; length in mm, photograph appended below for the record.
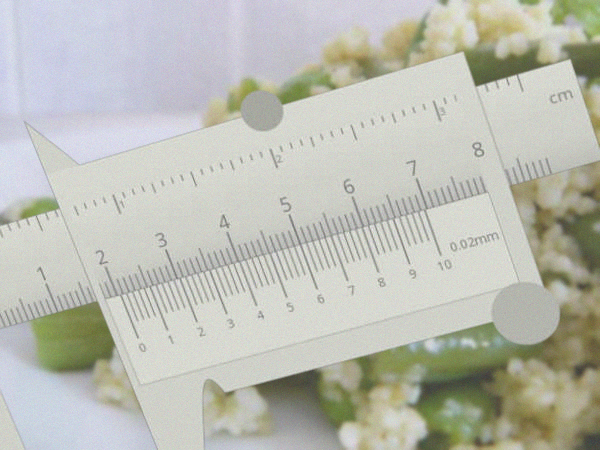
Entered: 20.6 mm
